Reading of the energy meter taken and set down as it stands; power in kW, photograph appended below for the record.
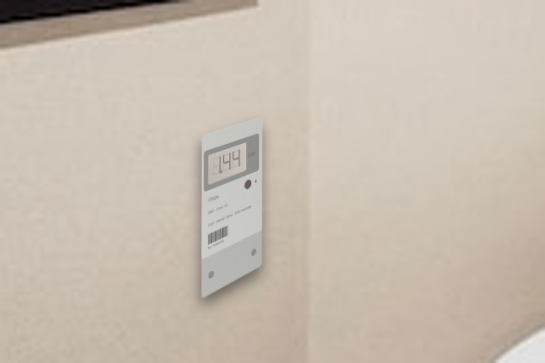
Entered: 1.44 kW
